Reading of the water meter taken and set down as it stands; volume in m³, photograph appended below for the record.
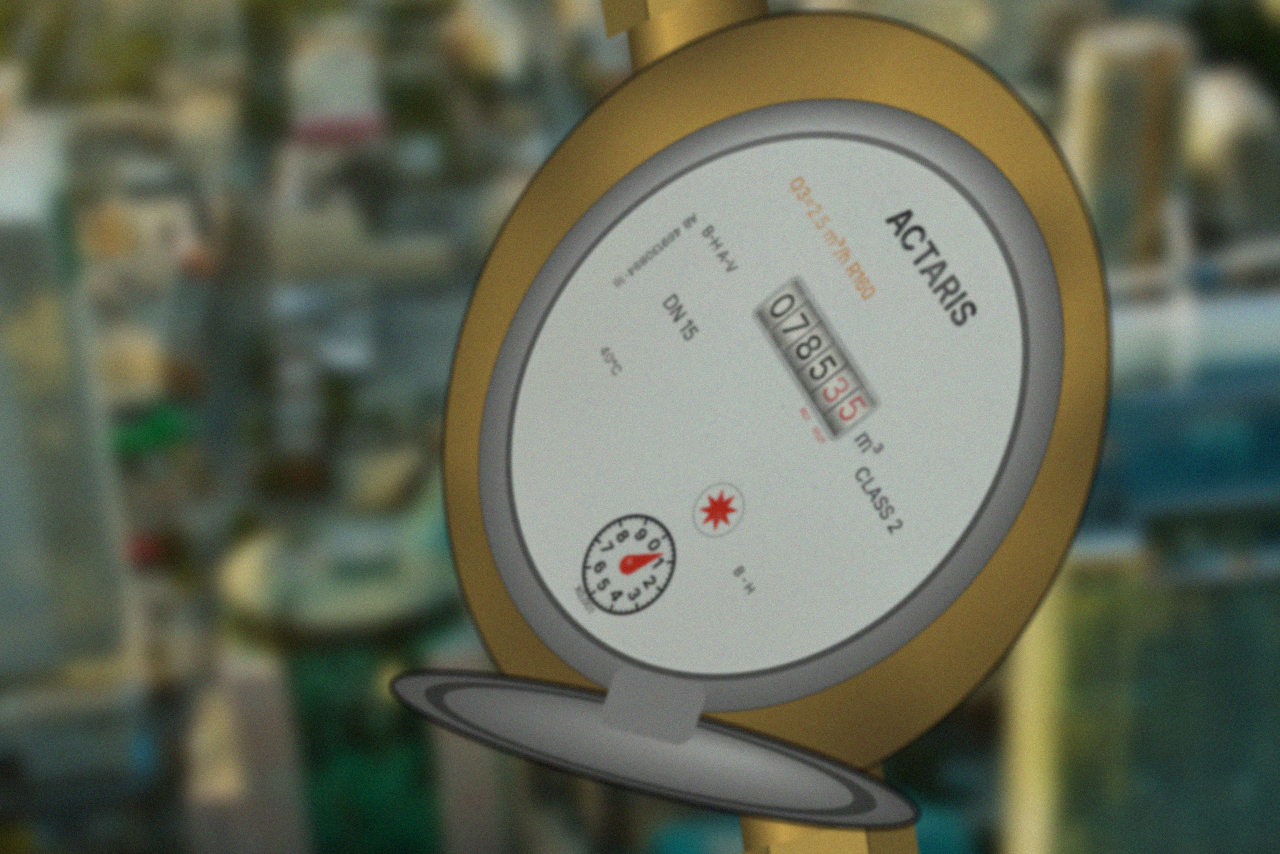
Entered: 785.350 m³
